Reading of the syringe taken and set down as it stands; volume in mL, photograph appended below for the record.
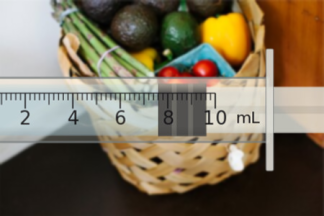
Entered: 7.6 mL
